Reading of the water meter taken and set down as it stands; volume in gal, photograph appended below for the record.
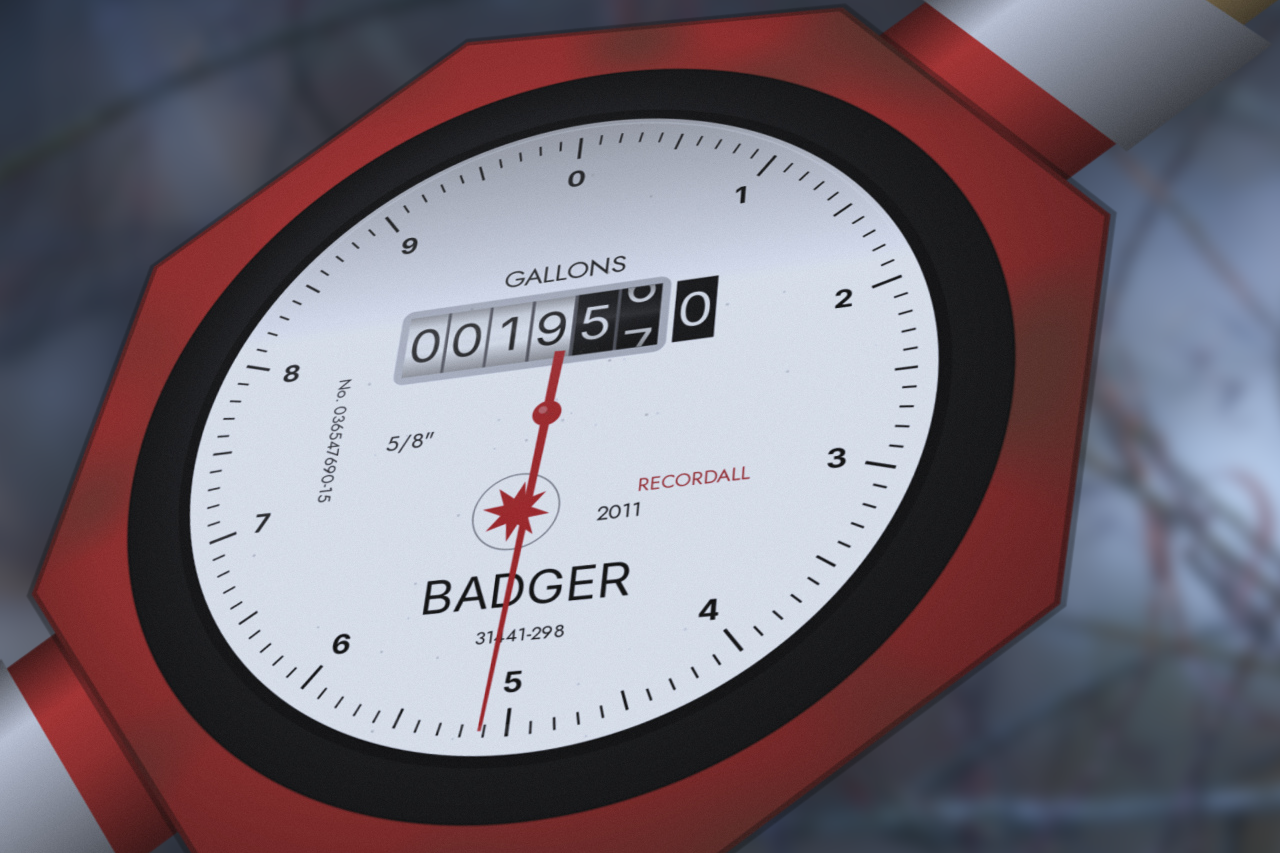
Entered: 19565.1 gal
